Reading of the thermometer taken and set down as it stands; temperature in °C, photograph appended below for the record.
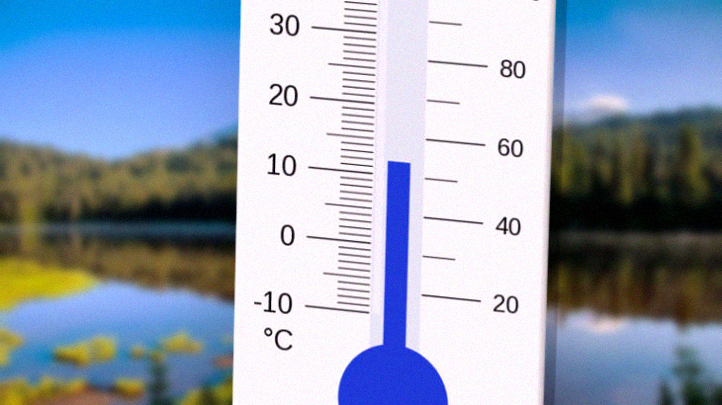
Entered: 12 °C
